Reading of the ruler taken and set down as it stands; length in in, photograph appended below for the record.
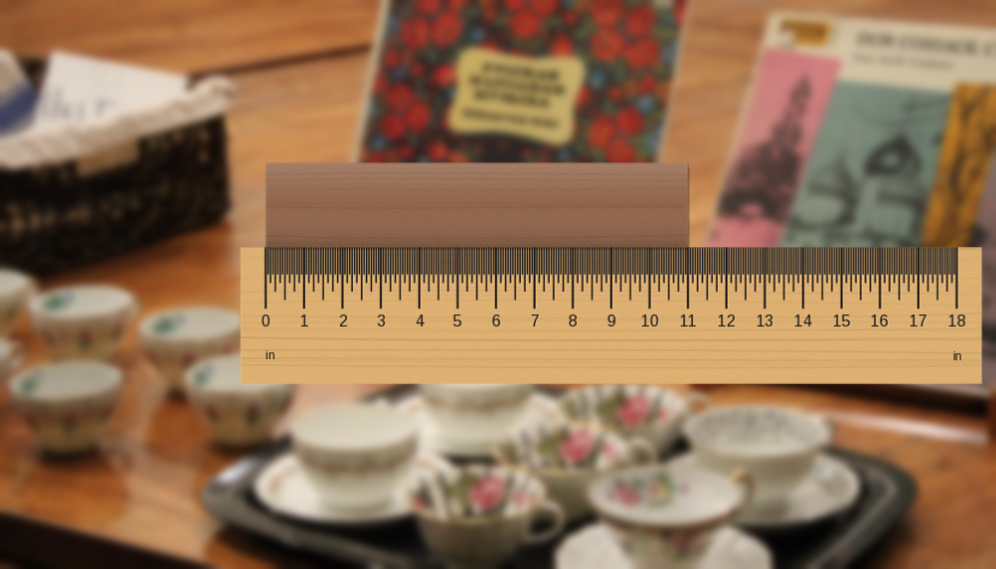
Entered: 11 in
